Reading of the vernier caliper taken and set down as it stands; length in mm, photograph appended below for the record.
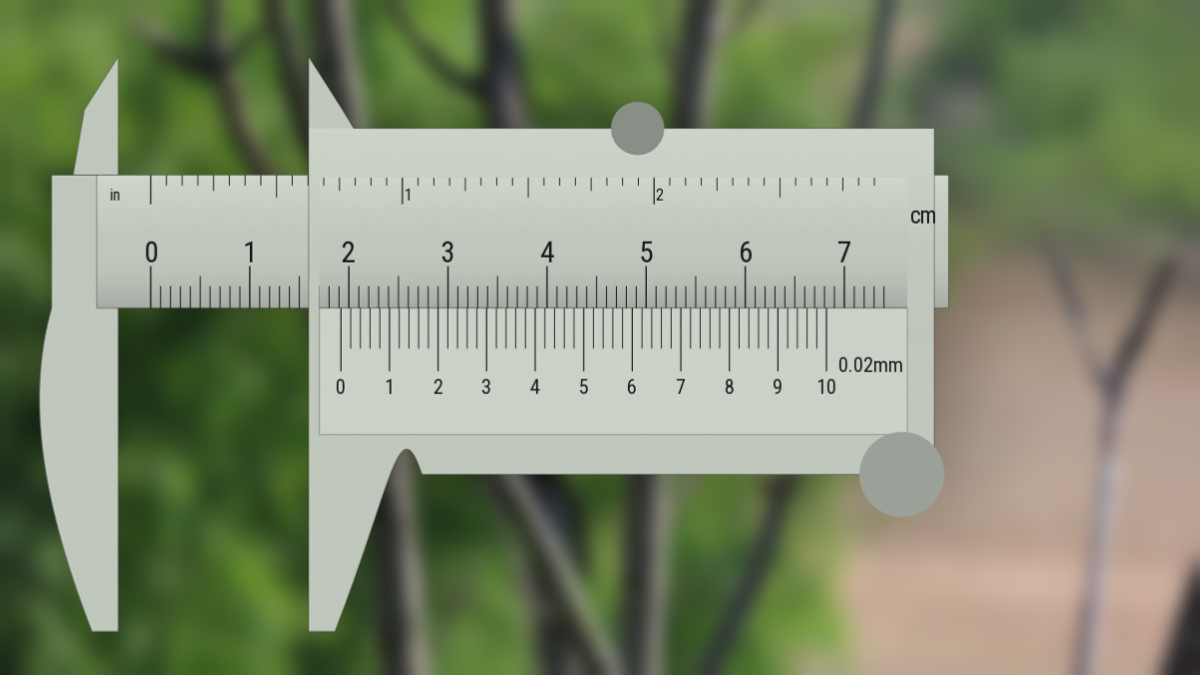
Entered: 19.2 mm
